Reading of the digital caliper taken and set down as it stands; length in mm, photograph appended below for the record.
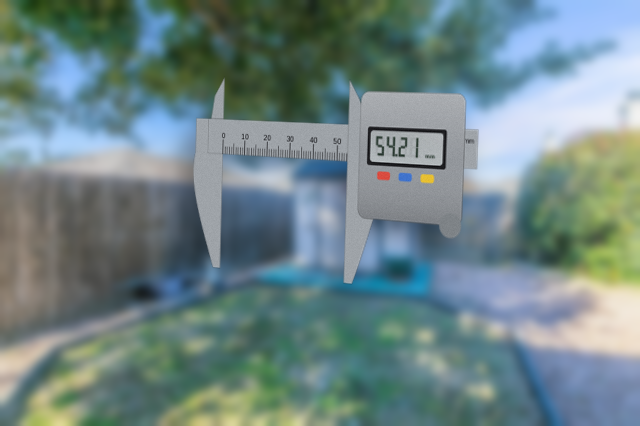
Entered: 54.21 mm
